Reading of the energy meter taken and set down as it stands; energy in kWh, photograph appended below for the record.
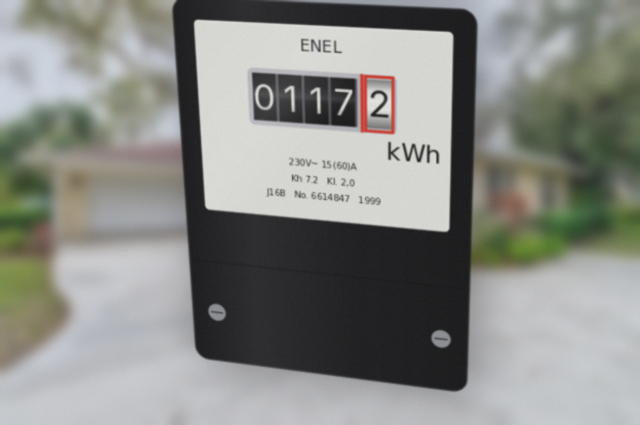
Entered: 117.2 kWh
